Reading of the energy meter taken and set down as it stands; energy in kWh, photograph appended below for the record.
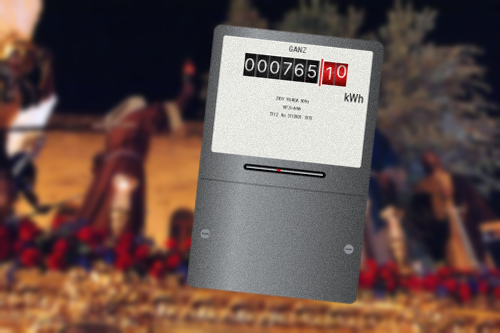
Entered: 765.10 kWh
